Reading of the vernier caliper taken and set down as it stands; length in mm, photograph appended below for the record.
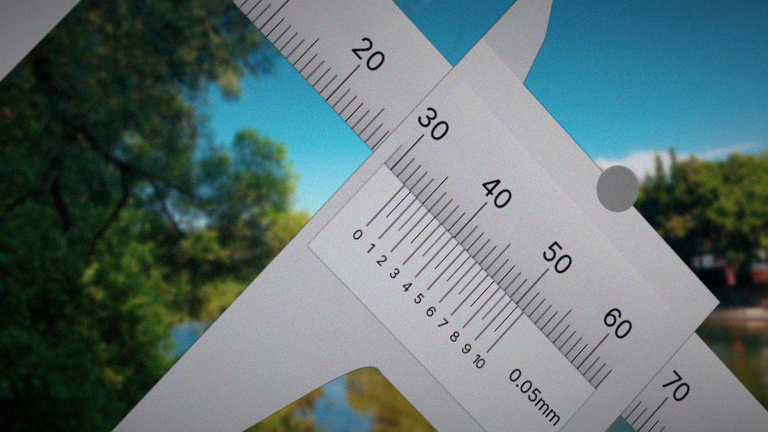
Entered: 32.2 mm
